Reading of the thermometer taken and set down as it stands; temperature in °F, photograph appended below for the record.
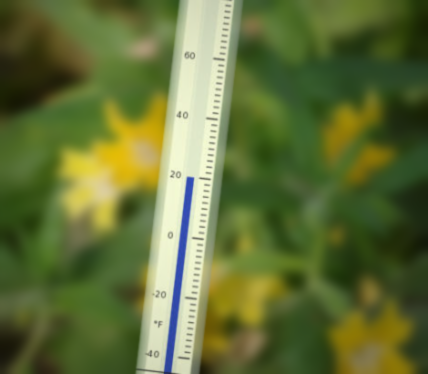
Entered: 20 °F
